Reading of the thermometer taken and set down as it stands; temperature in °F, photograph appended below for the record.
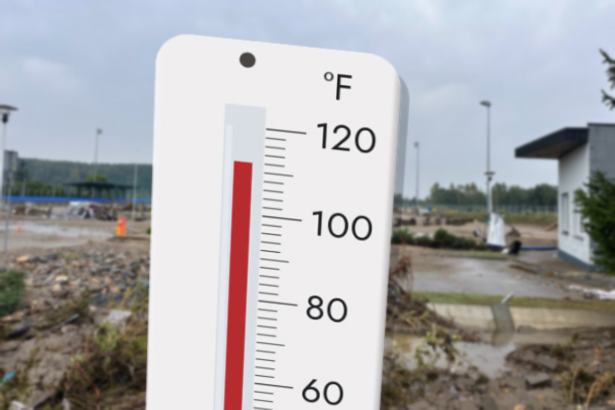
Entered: 112 °F
